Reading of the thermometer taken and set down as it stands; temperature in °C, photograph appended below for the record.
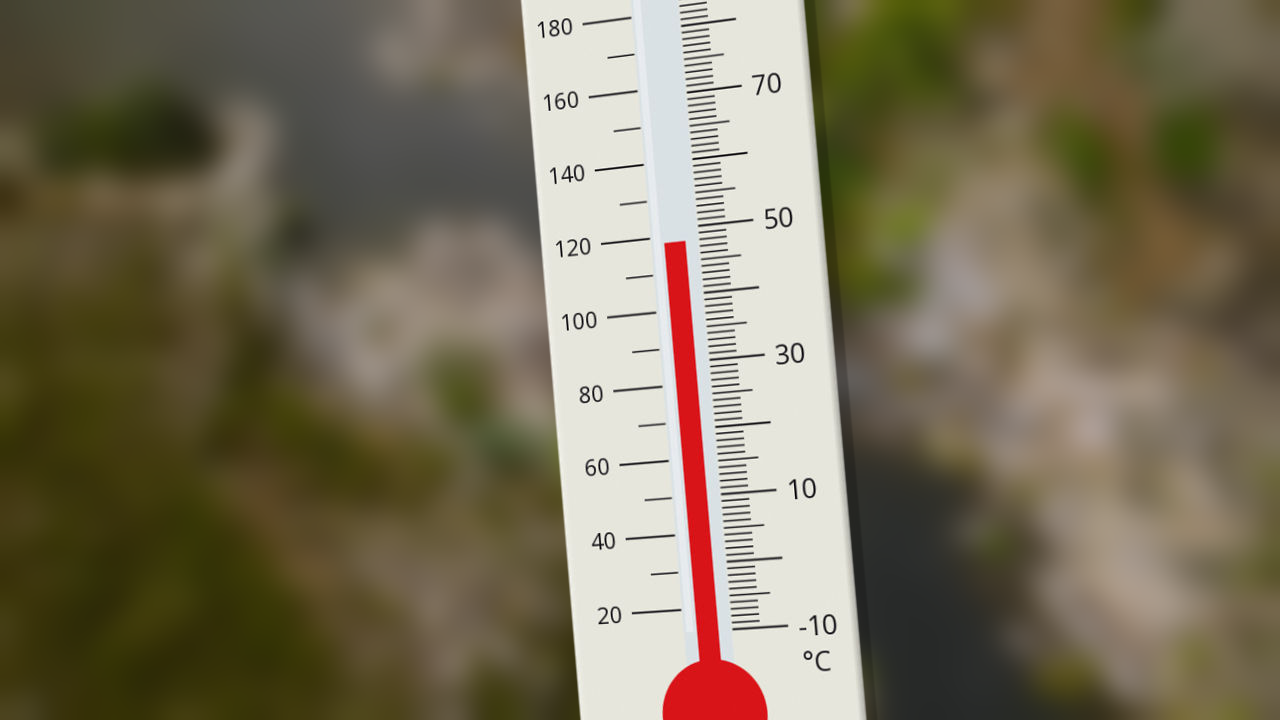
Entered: 48 °C
